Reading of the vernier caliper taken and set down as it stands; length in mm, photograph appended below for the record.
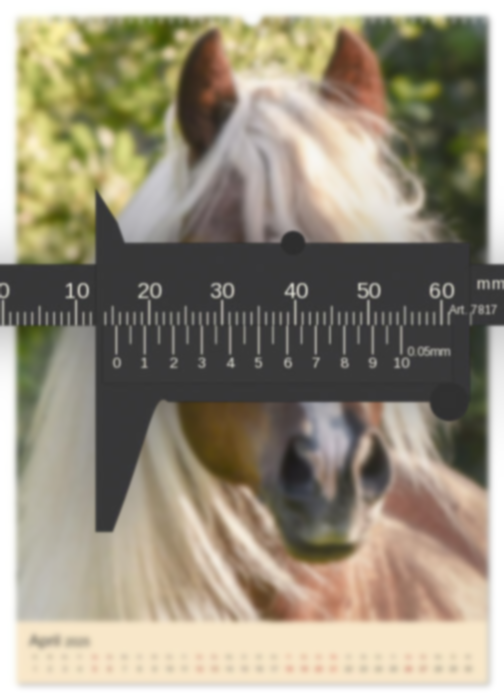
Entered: 15.5 mm
